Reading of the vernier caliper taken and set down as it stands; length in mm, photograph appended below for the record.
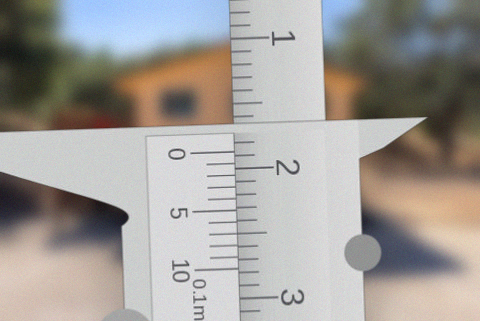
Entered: 18.7 mm
